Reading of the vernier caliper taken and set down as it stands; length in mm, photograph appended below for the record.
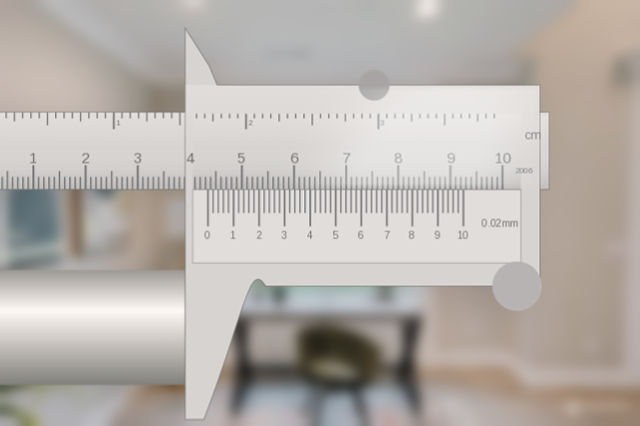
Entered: 43.5 mm
